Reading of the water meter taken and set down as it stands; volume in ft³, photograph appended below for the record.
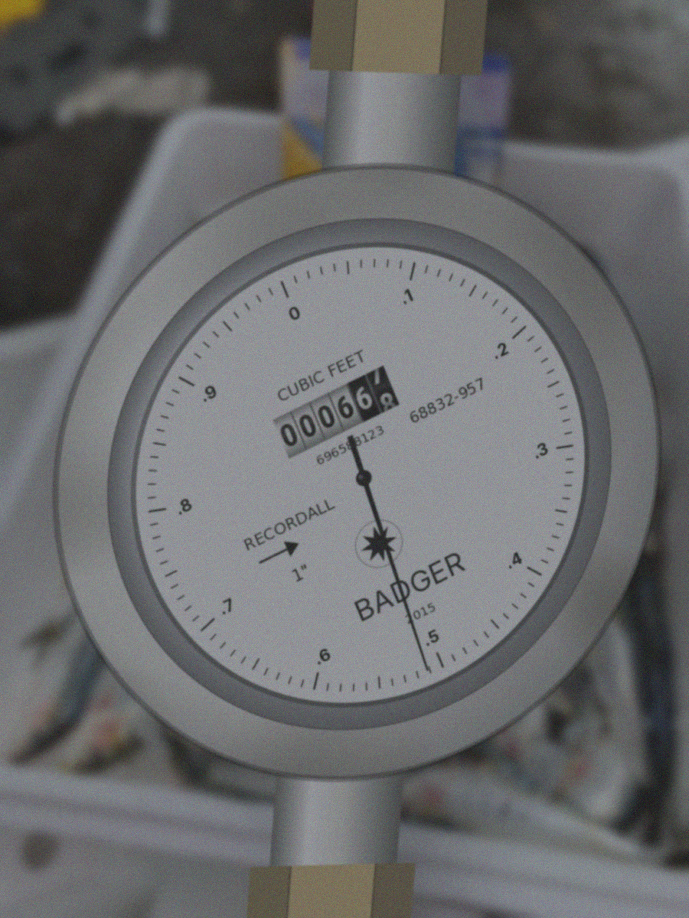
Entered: 667.51 ft³
